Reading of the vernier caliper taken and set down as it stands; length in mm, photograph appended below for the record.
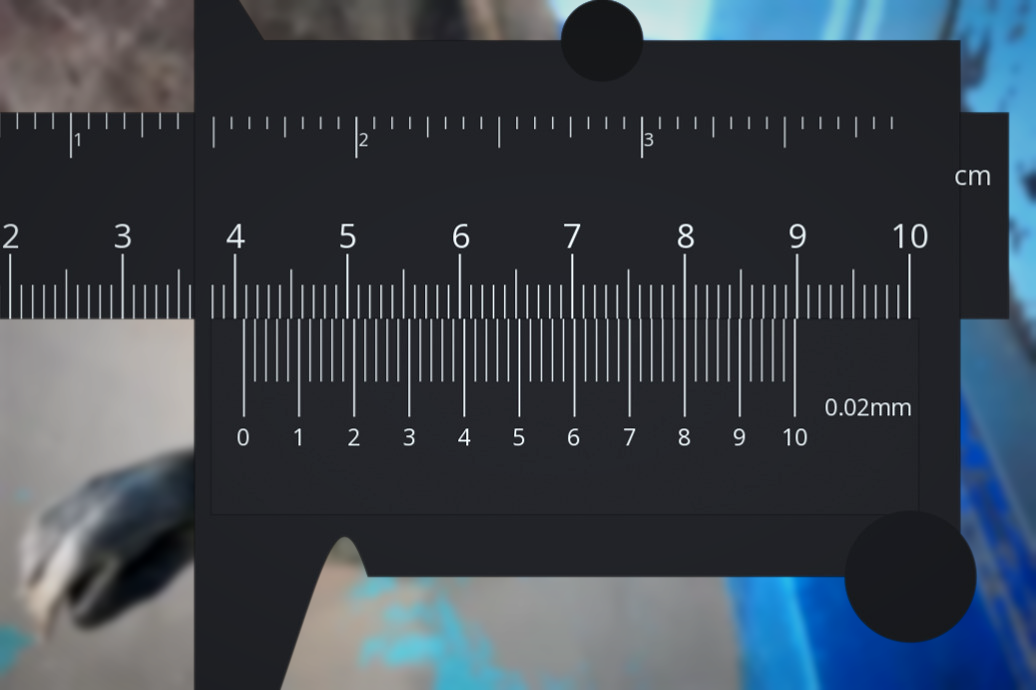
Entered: 40.8 mm
